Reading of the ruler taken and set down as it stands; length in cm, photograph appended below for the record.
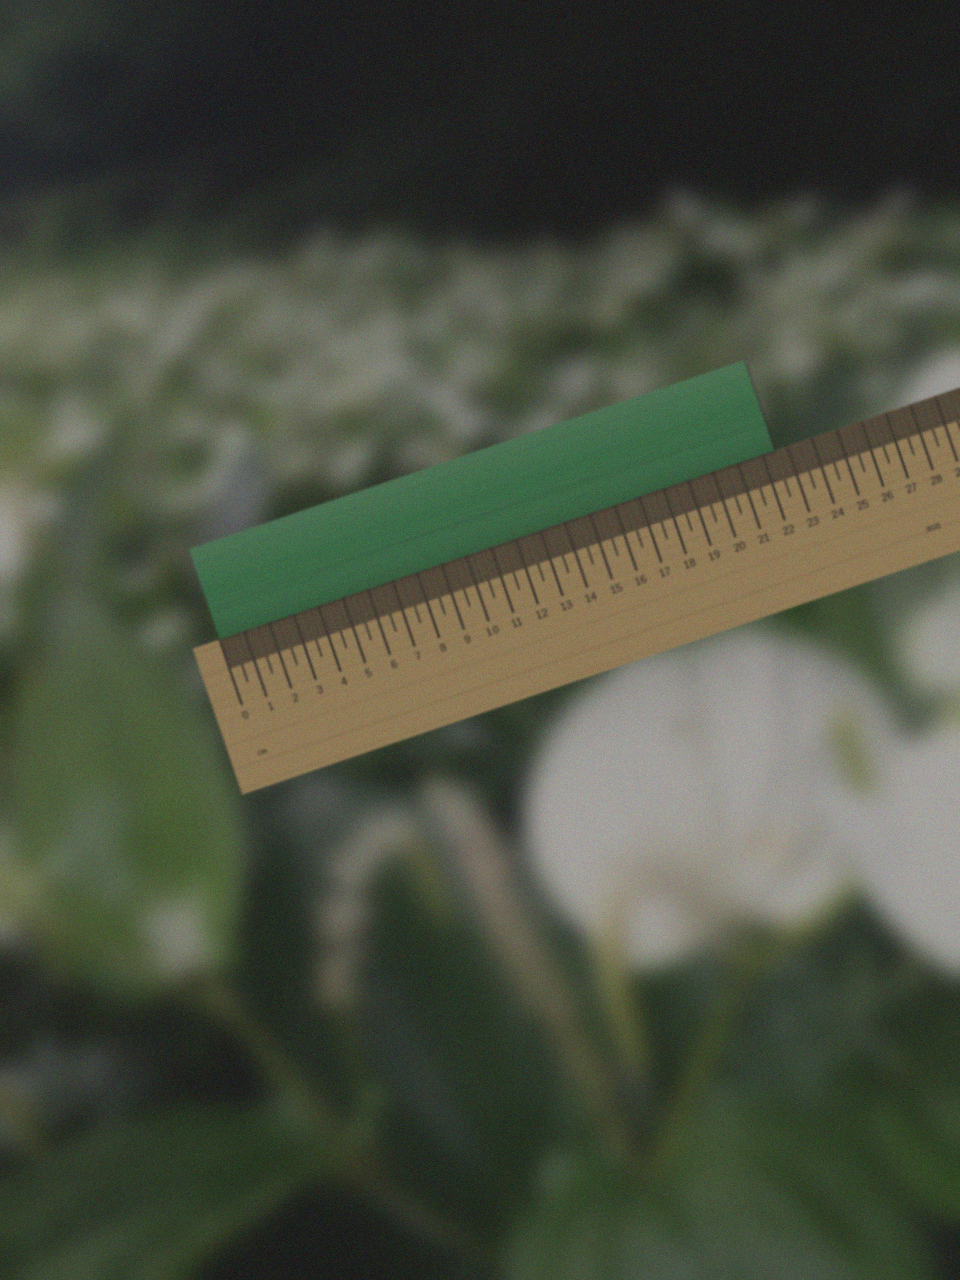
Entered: 22.5 cm
